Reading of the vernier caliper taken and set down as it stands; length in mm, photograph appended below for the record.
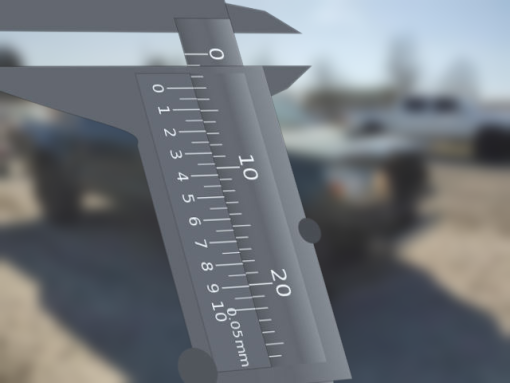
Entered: 3.0 mm
